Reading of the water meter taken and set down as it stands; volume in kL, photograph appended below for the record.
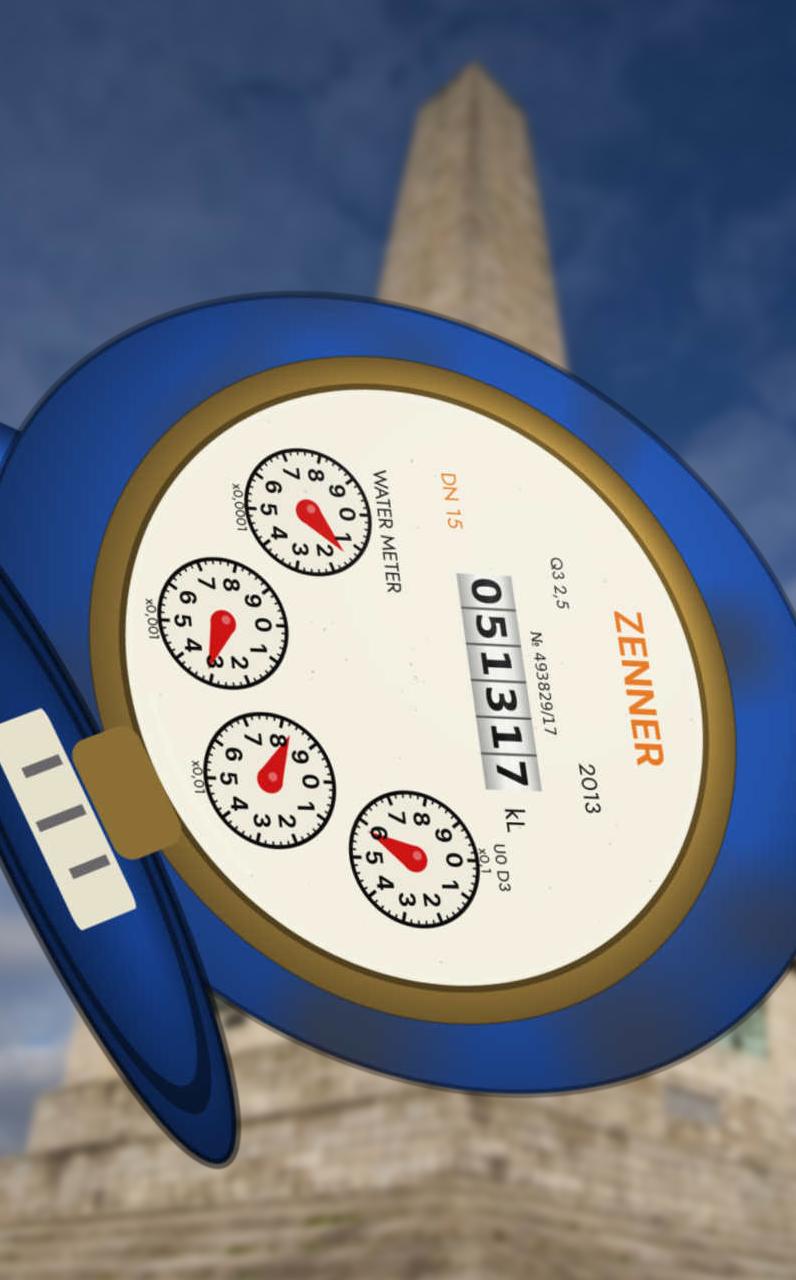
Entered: 51317.5831 kL
